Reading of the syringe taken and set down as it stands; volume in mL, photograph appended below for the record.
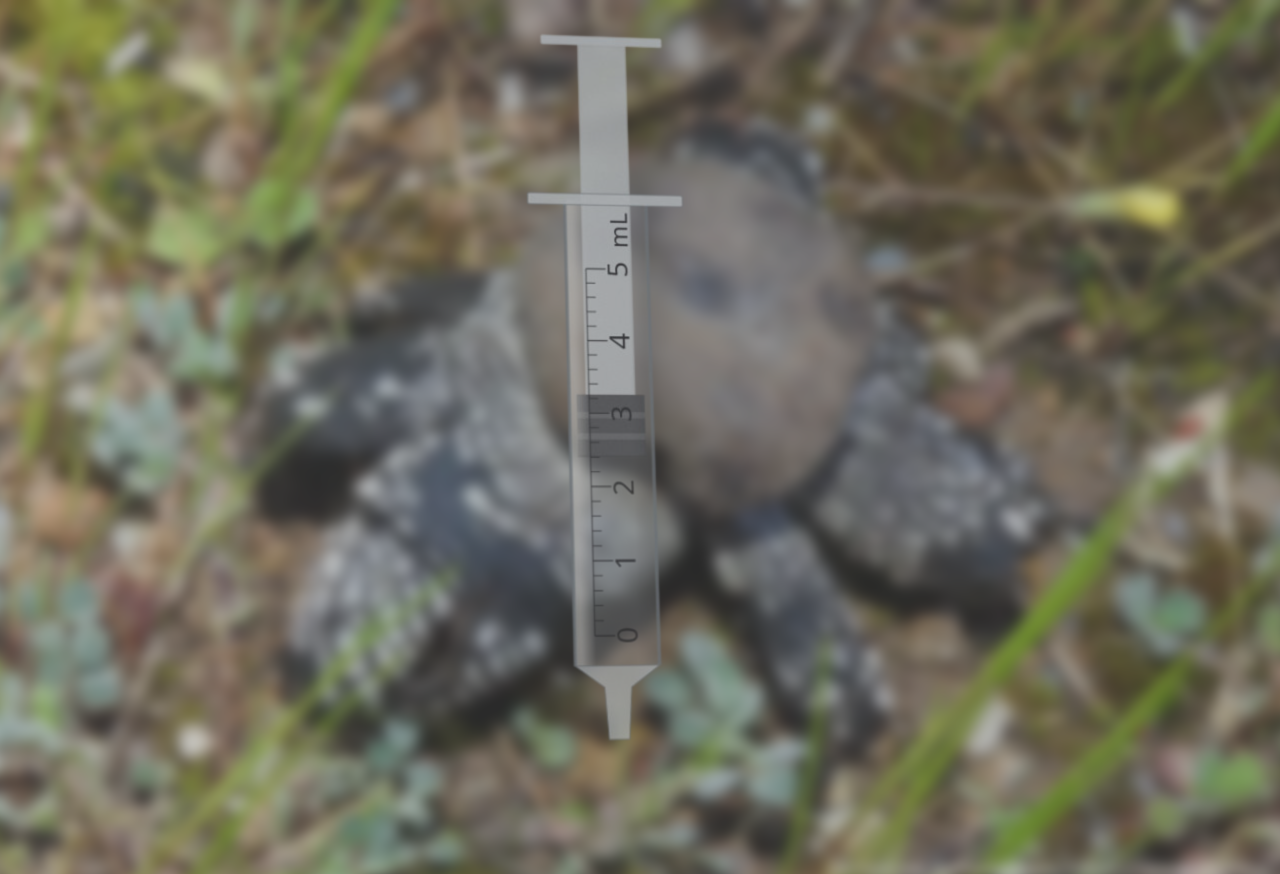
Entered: 2.4 mL
